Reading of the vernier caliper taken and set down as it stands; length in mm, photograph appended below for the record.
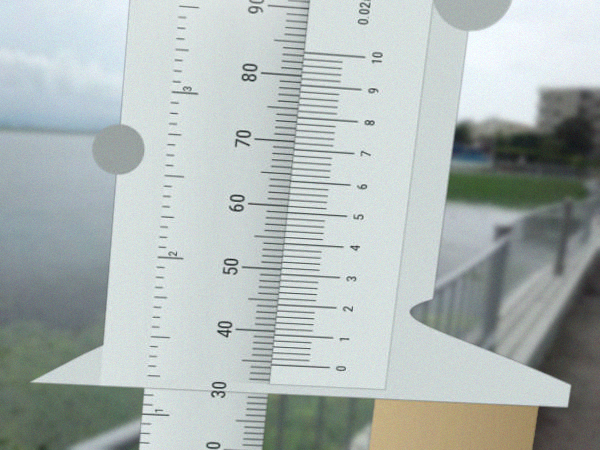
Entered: 34.5 mm
